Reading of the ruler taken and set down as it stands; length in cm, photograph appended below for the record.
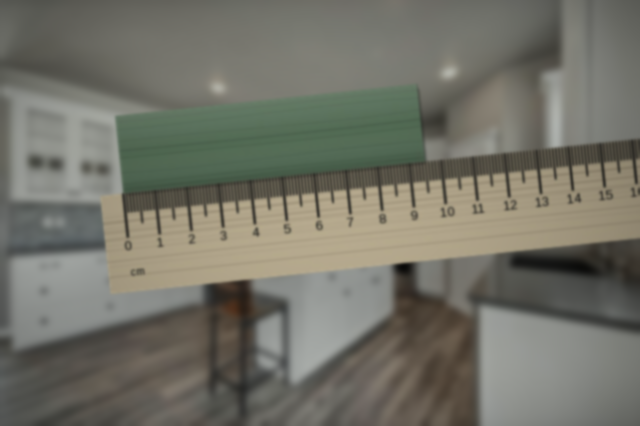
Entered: 9.5 cm
